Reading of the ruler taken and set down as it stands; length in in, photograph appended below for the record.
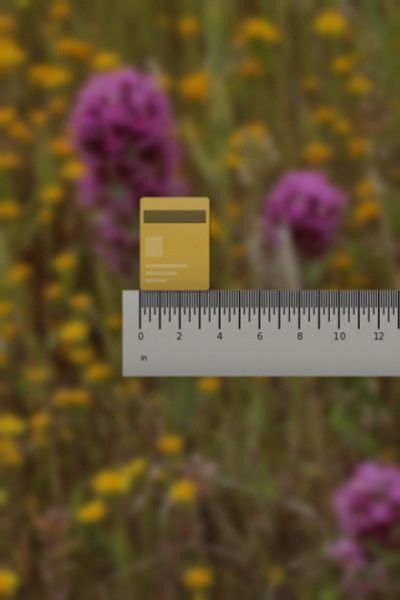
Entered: 3.5 in
